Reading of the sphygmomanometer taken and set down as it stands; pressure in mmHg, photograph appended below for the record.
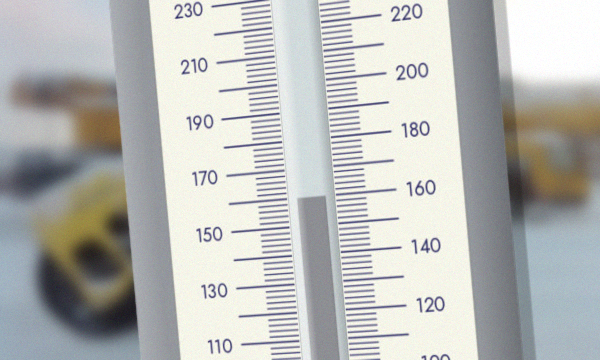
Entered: 160 mmHg
